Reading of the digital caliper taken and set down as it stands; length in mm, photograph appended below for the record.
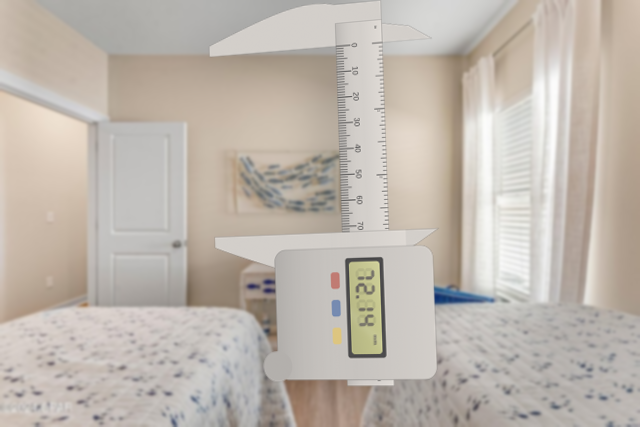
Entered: 72.14 mm
